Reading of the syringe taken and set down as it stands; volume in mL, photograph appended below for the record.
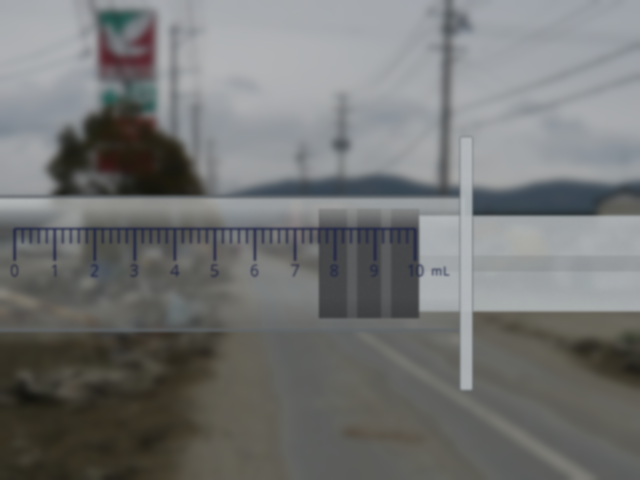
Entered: 7.6 mL
